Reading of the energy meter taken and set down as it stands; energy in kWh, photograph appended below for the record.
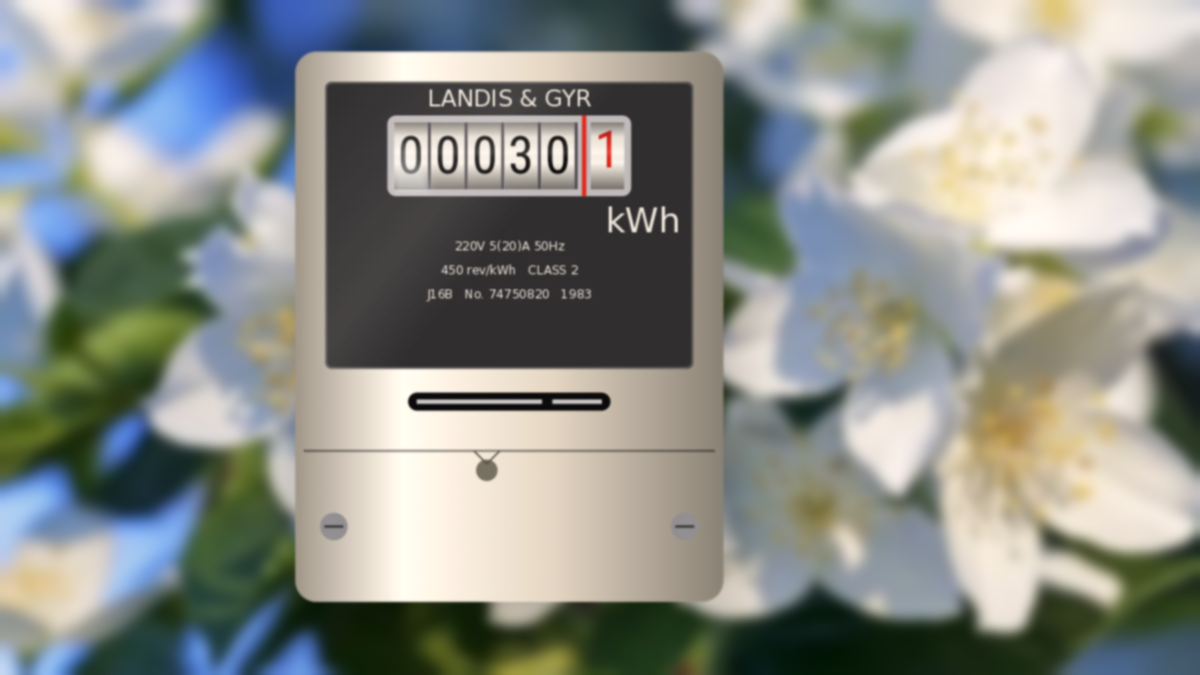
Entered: 30.1 kWh
